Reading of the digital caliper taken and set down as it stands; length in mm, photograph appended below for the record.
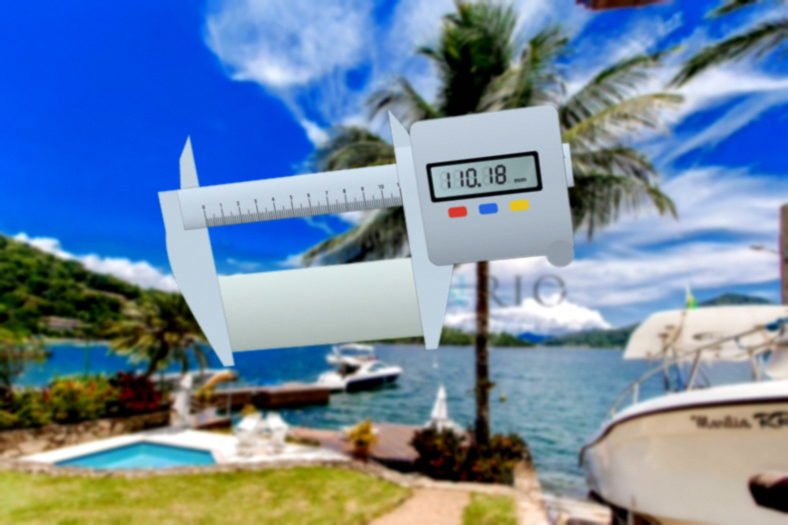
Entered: 110.18 mm
